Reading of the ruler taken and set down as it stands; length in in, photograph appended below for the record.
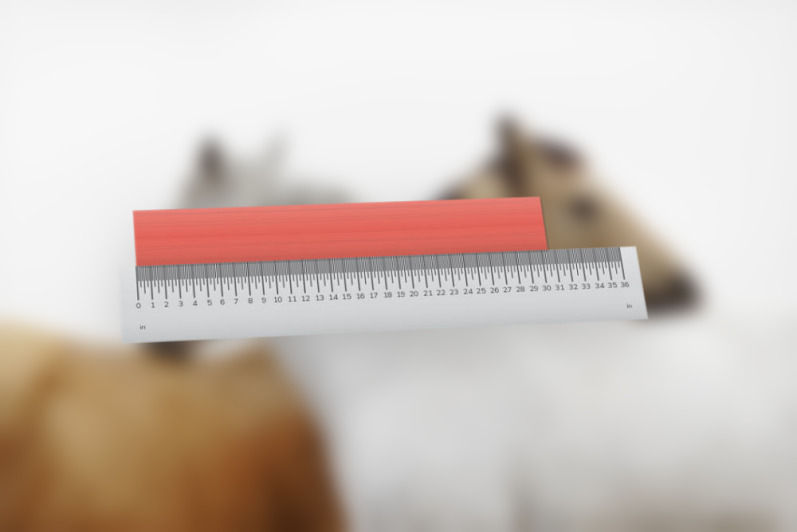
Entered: 30.5 in
